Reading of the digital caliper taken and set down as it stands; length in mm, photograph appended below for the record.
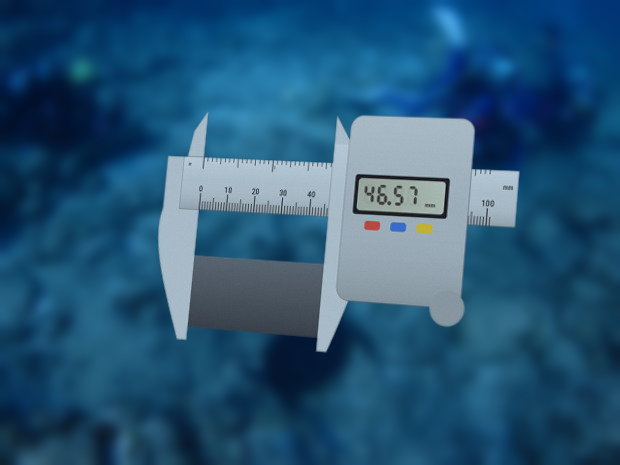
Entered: 46.57 mm
